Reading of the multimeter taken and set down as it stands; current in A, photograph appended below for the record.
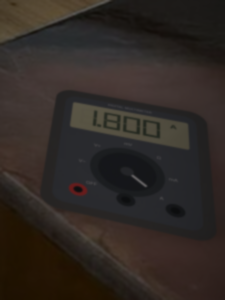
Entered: 1.800 A
